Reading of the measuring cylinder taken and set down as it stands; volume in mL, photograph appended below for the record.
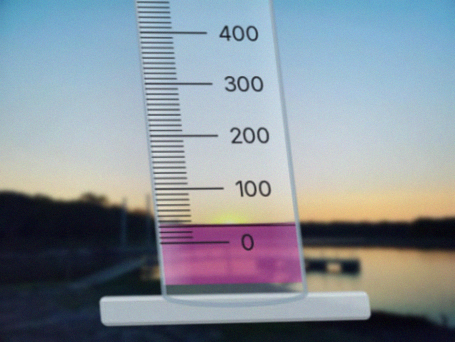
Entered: 30 mL
